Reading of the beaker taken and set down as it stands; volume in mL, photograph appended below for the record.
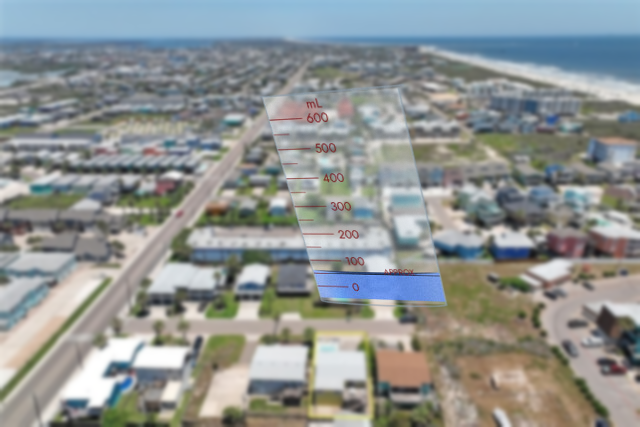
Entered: 50 mL
